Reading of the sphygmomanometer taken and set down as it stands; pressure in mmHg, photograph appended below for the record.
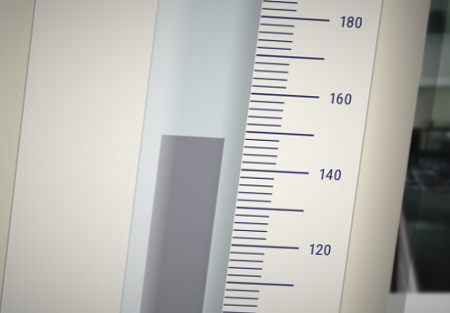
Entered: 148 mmHg
